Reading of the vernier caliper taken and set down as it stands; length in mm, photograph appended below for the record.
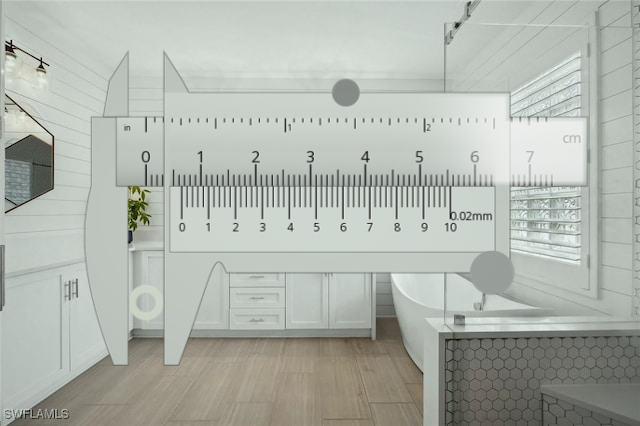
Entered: 6.5 mm
